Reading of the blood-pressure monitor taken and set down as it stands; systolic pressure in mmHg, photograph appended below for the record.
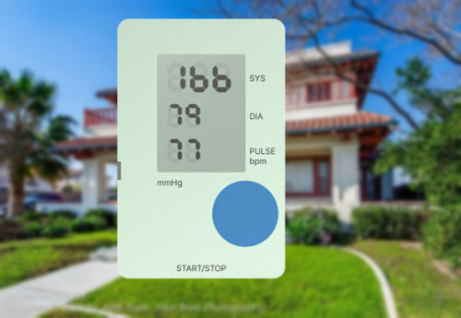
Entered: 166 mmHg
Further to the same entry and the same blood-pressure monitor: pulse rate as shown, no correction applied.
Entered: 77 bpm
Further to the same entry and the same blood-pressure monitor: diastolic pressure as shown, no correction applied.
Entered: 79 mmHg
